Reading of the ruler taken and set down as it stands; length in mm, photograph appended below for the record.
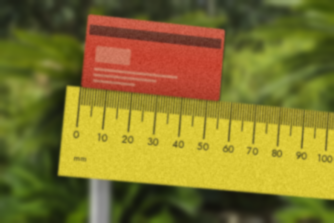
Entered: 55 mm
